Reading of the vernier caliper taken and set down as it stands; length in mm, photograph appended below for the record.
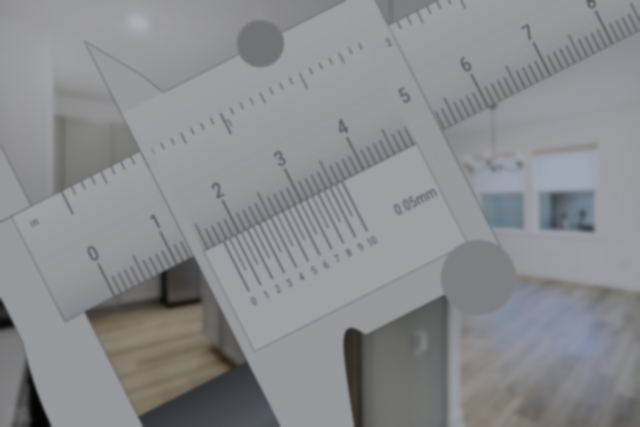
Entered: 17.5 mm
